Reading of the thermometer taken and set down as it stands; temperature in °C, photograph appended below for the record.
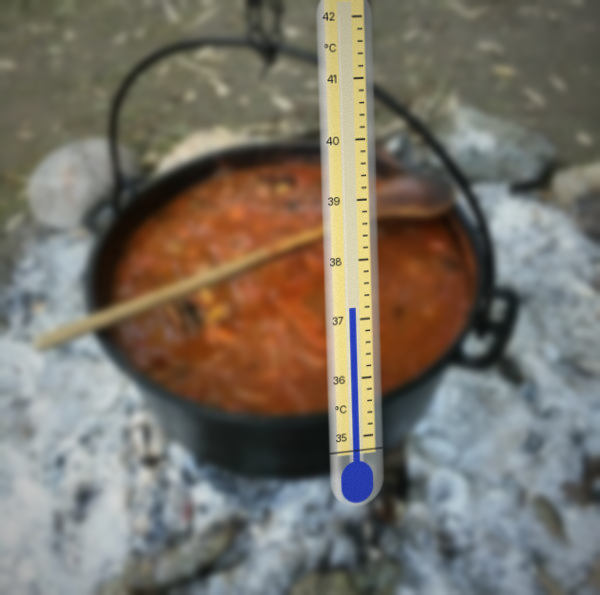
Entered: 37.2 °C
